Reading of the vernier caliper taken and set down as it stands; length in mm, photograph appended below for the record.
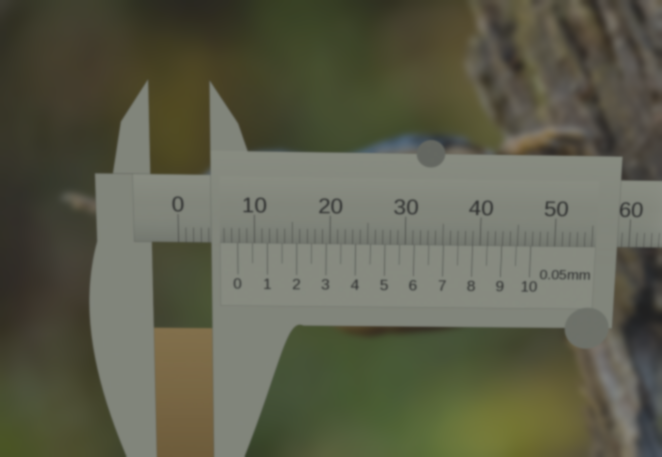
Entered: 7.8 mm
